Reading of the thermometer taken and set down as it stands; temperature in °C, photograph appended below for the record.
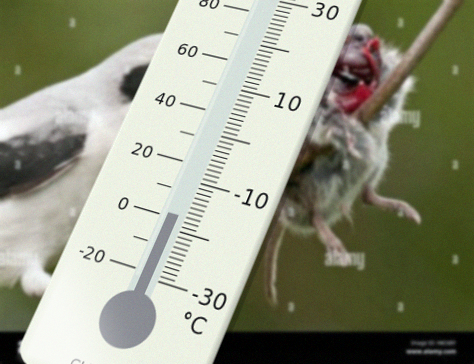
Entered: -17 °C
